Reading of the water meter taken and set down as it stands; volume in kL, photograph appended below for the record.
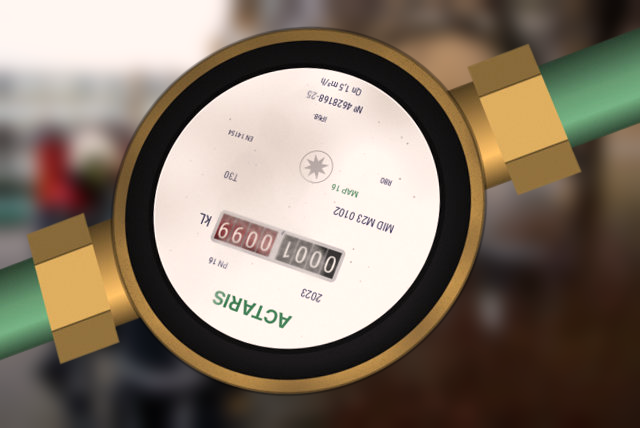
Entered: 1.0099 kL
